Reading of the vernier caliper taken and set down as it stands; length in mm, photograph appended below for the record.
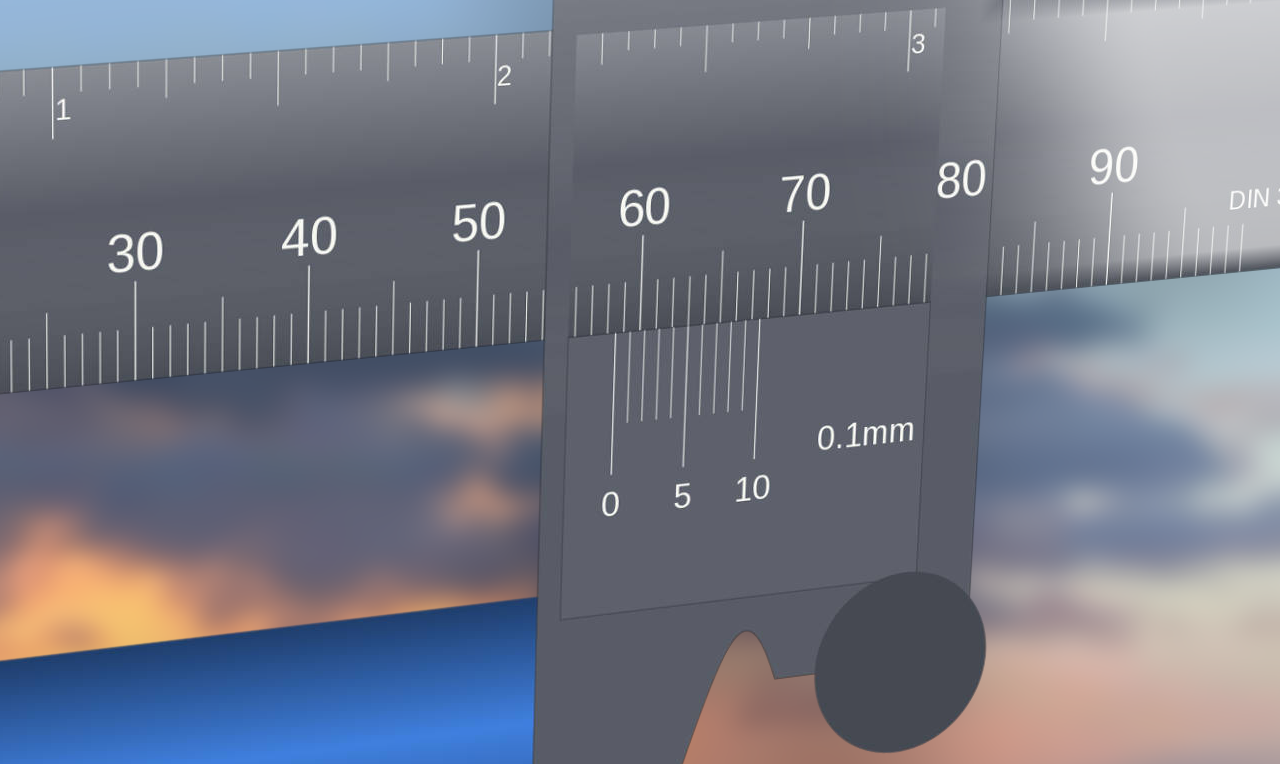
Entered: 58.5 mm
